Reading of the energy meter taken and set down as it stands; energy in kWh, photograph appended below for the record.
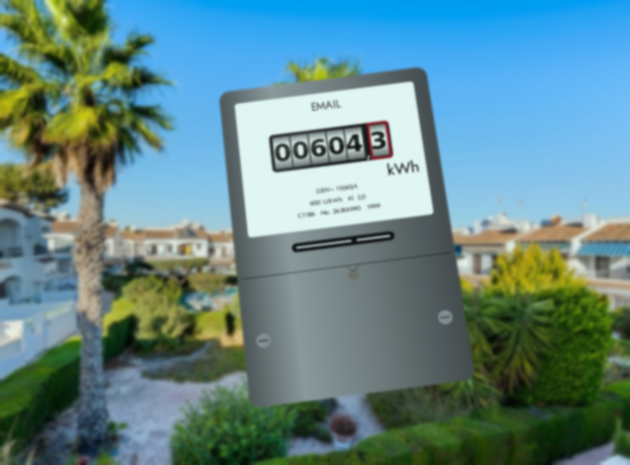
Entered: 604.3 kWh
